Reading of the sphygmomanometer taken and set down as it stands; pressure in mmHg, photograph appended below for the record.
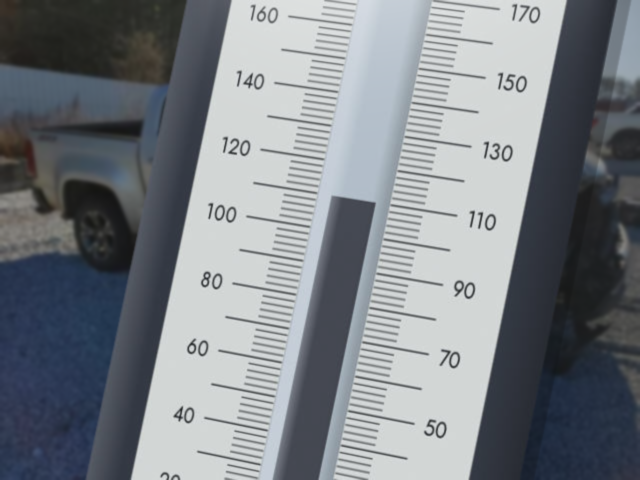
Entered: 110 mmHg
